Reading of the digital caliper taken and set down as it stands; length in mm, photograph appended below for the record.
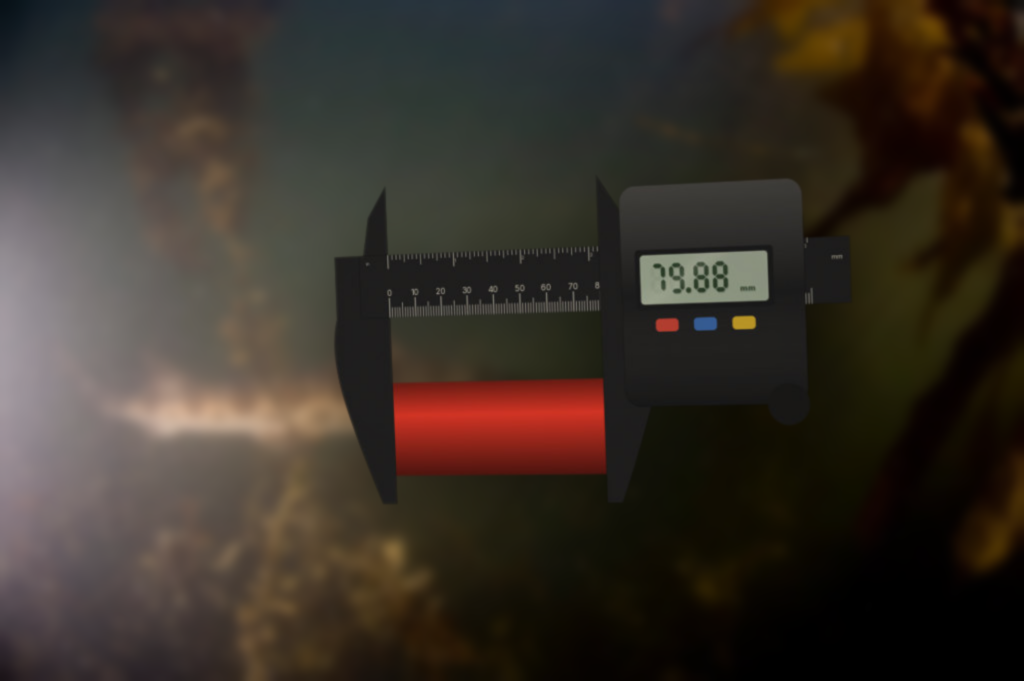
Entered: 79.88 mm
